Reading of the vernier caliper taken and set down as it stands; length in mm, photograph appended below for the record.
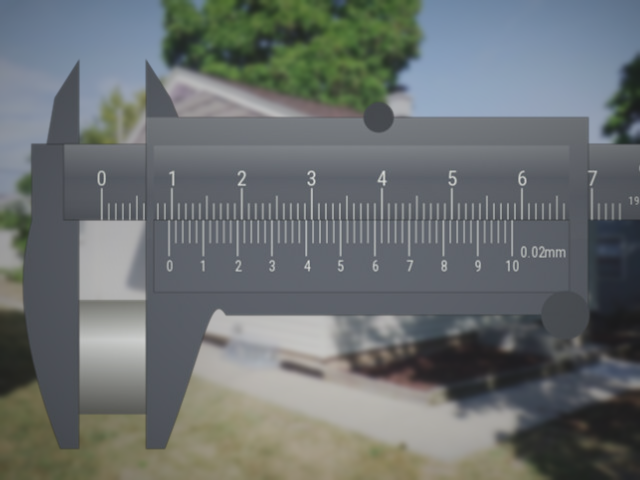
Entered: 9.6 mm
